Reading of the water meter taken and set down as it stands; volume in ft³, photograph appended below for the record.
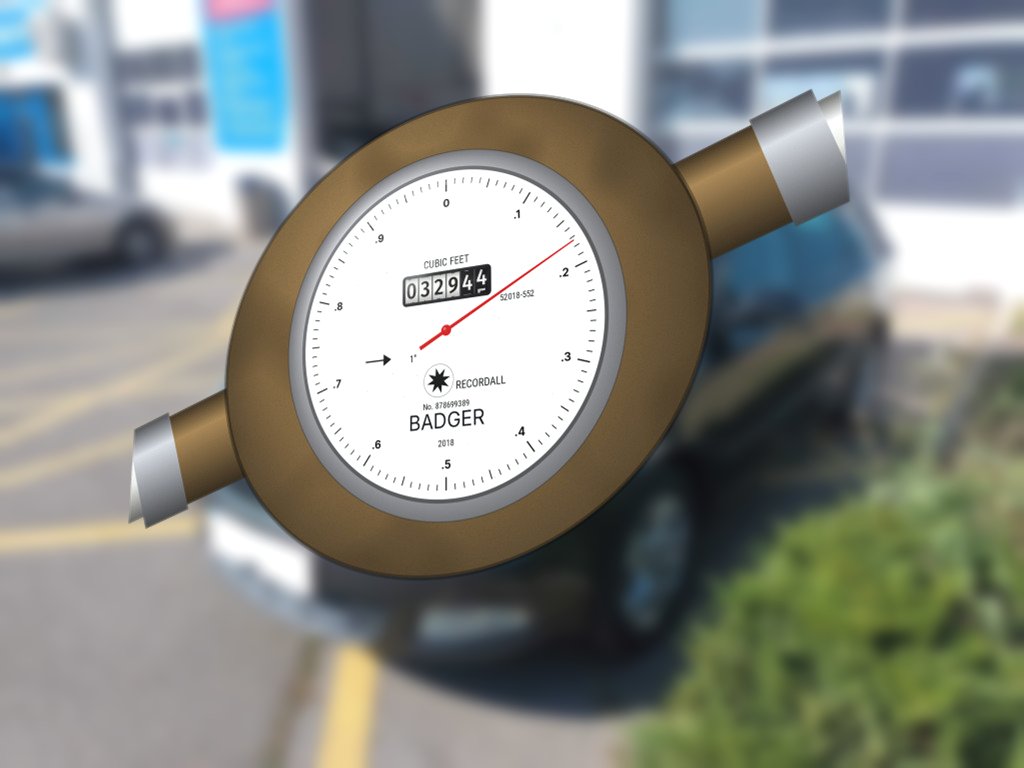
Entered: 32944.17 ft³
